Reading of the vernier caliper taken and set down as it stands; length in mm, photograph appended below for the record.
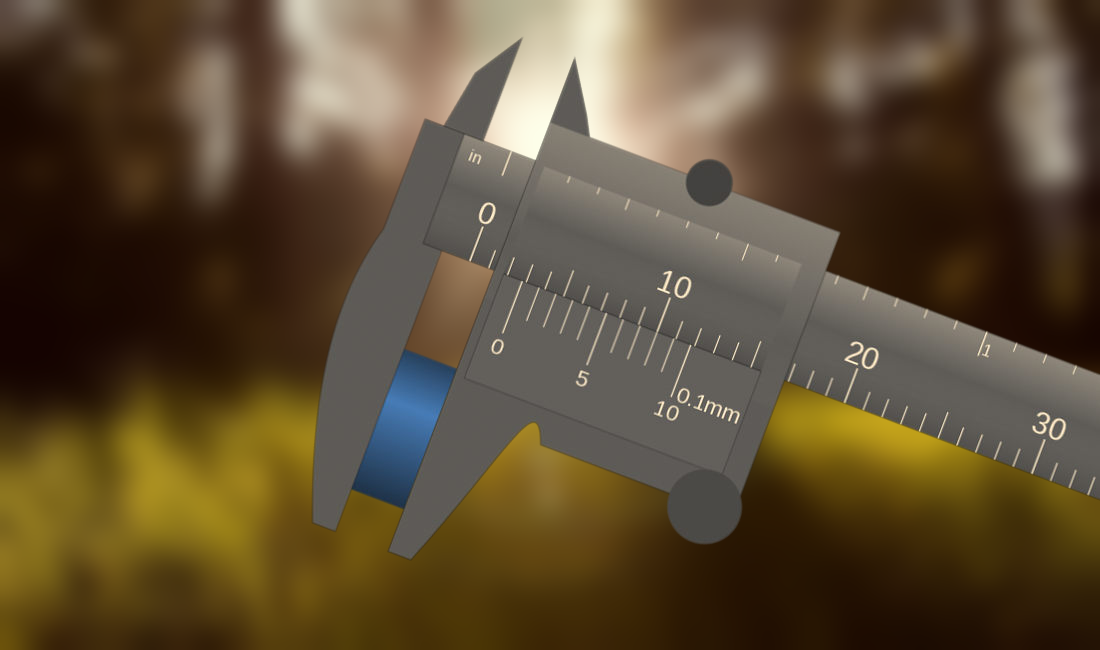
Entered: 2.8 mm
